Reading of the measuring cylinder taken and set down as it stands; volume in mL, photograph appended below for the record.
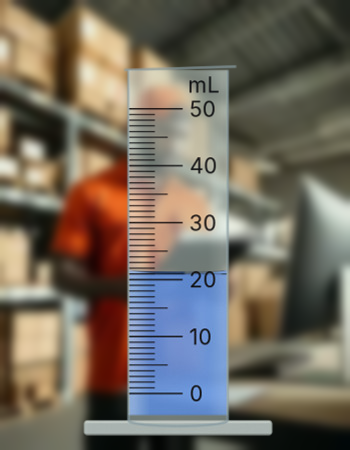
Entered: 21 mL
